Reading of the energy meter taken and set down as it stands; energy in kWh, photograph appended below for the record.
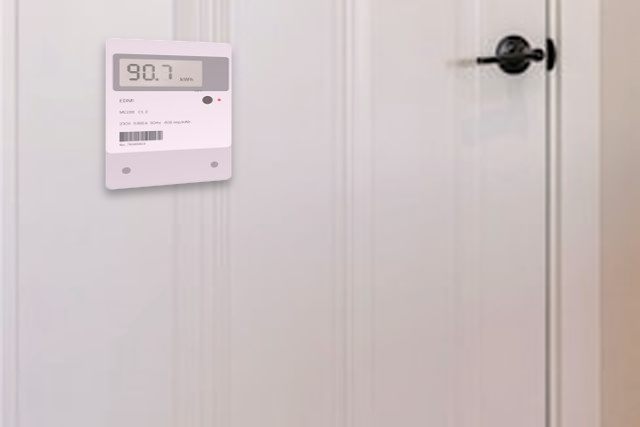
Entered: 90.7 kWh
